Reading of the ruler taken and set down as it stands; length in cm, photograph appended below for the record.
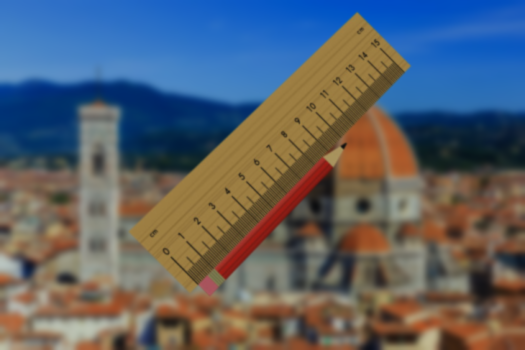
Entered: 10 cm
